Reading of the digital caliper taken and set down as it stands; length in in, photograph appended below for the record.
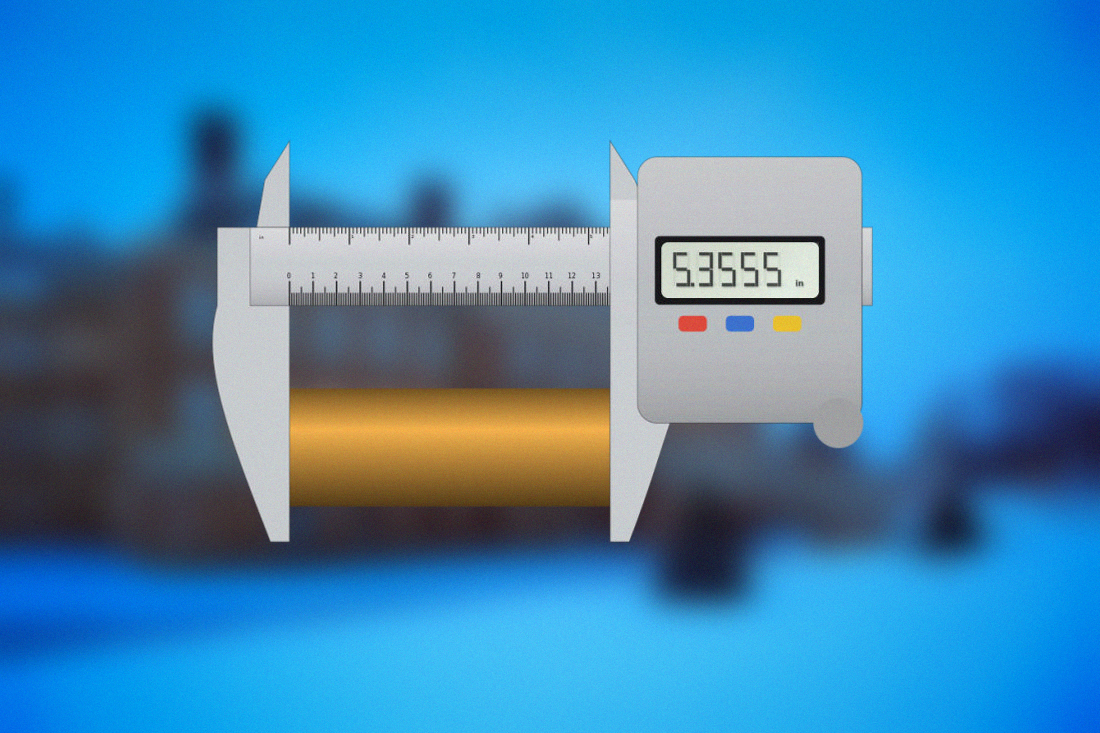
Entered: 5.3555 in
